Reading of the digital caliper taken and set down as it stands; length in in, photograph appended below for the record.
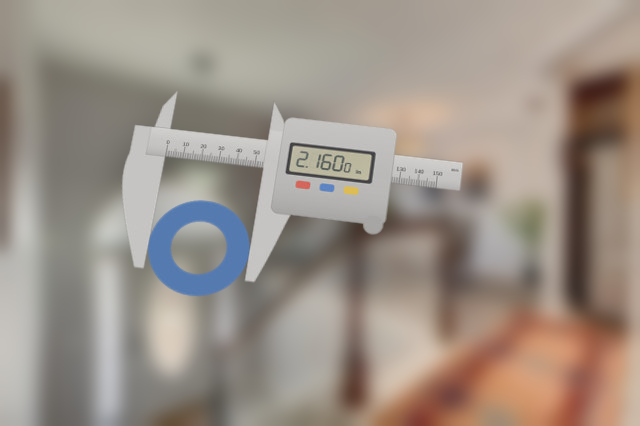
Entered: 2.1600 in
